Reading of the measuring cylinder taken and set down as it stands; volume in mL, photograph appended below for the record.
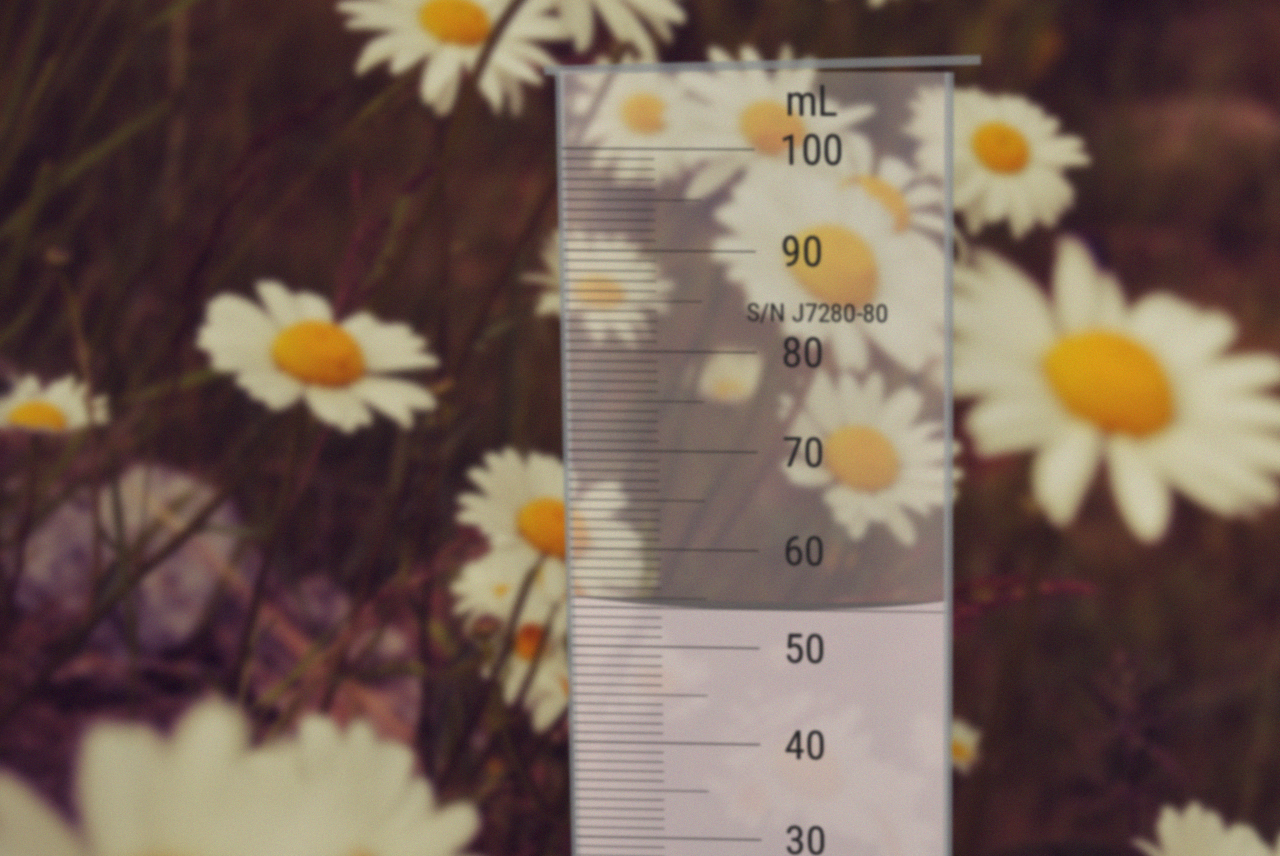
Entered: 54 mL
